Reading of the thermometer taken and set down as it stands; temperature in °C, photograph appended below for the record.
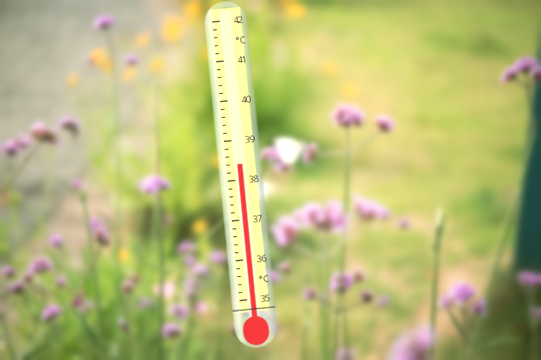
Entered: 38.4 °C
